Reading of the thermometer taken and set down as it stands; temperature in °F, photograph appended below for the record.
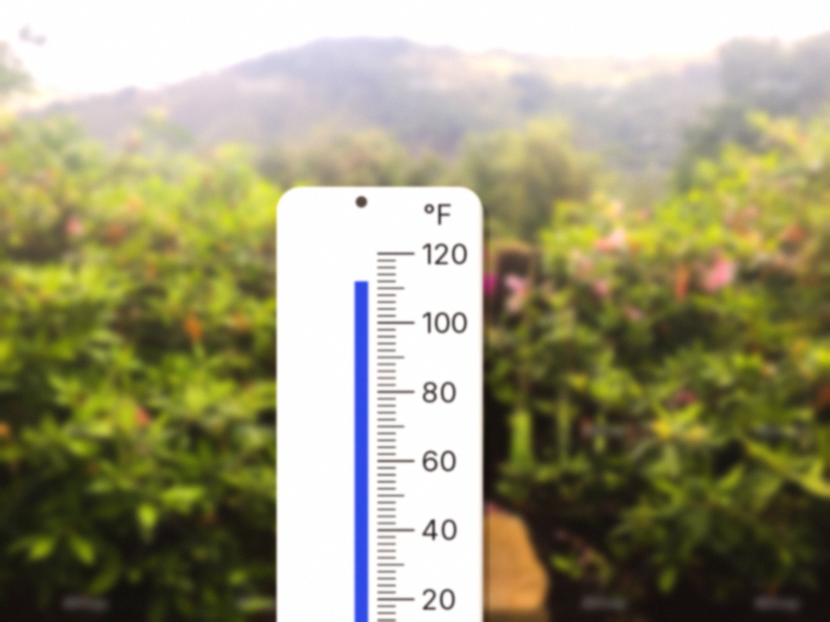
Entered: 112 °F
